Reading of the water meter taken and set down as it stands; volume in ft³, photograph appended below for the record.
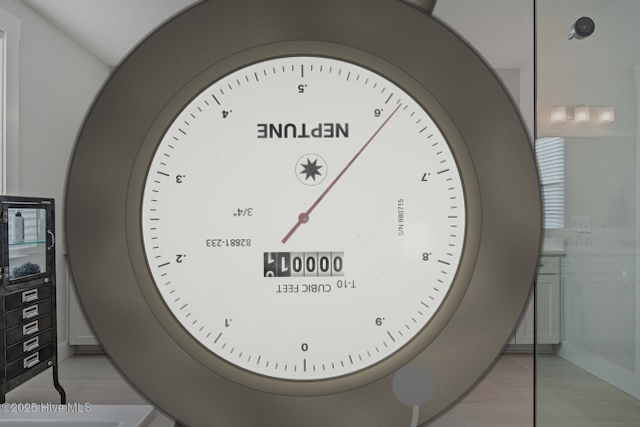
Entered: 10.61 ft³
